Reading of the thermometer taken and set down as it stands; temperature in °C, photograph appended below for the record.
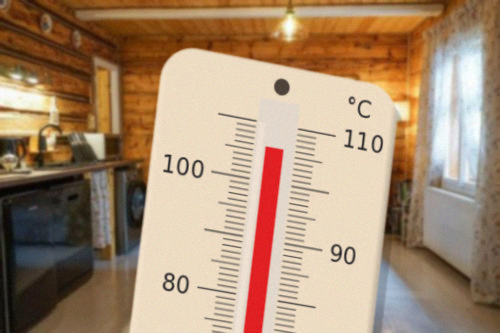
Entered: 106 °C
